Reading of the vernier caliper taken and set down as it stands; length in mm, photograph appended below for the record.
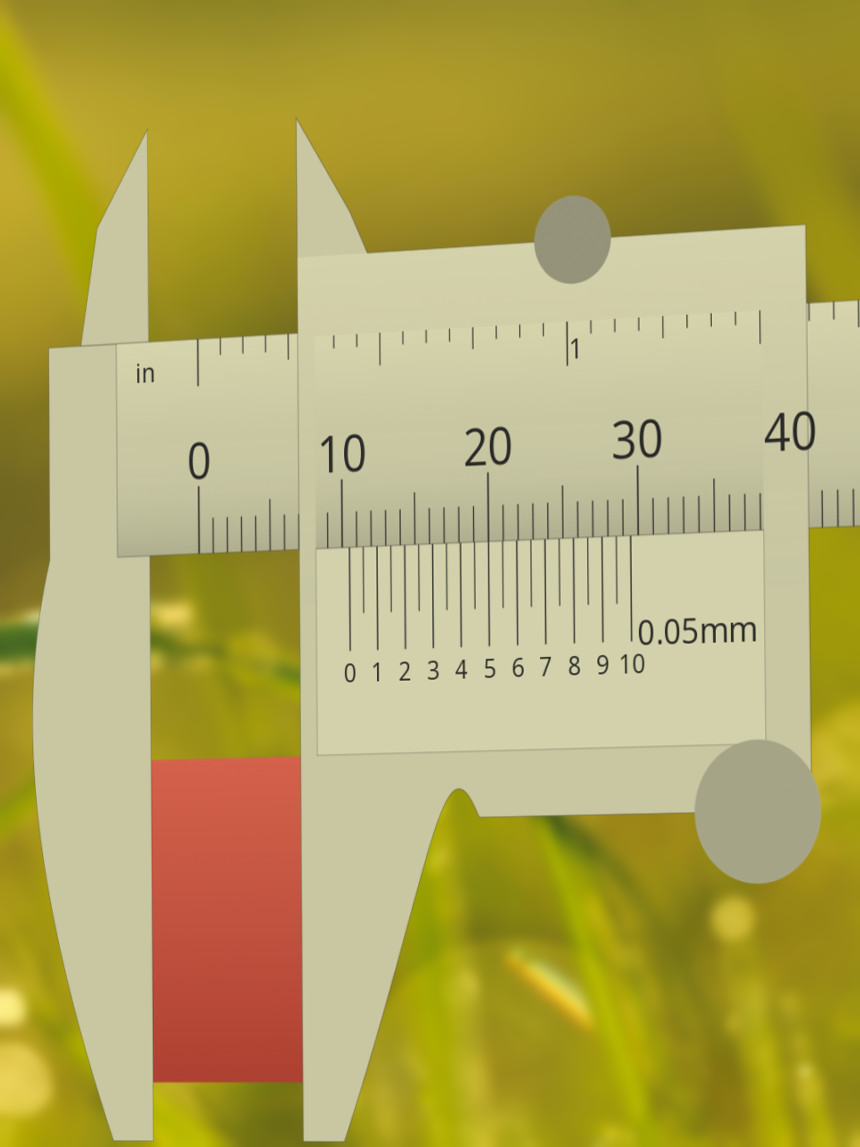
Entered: 10.5 mm
